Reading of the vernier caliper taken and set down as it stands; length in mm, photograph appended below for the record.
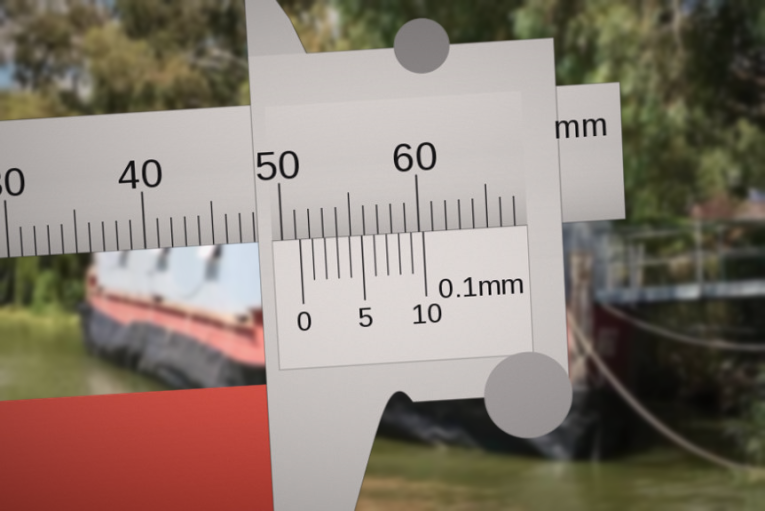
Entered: 51.3 mm
